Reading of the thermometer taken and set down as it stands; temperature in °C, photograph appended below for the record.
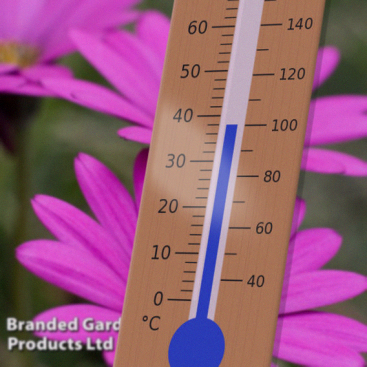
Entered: 38 °C
